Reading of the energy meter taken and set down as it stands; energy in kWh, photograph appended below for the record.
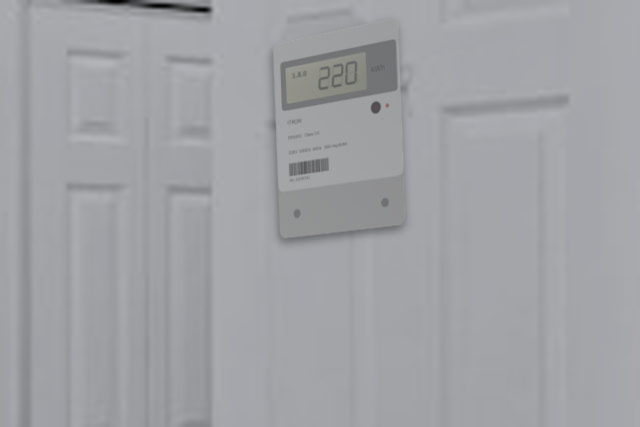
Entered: 220 kWh
